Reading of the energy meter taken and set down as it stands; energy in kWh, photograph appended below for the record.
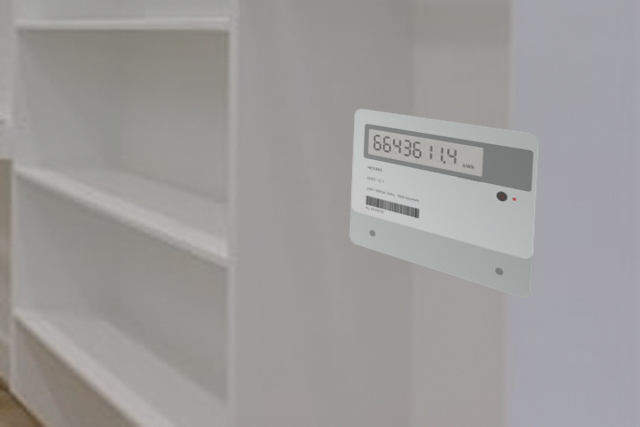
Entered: 6643611.4 kWh
